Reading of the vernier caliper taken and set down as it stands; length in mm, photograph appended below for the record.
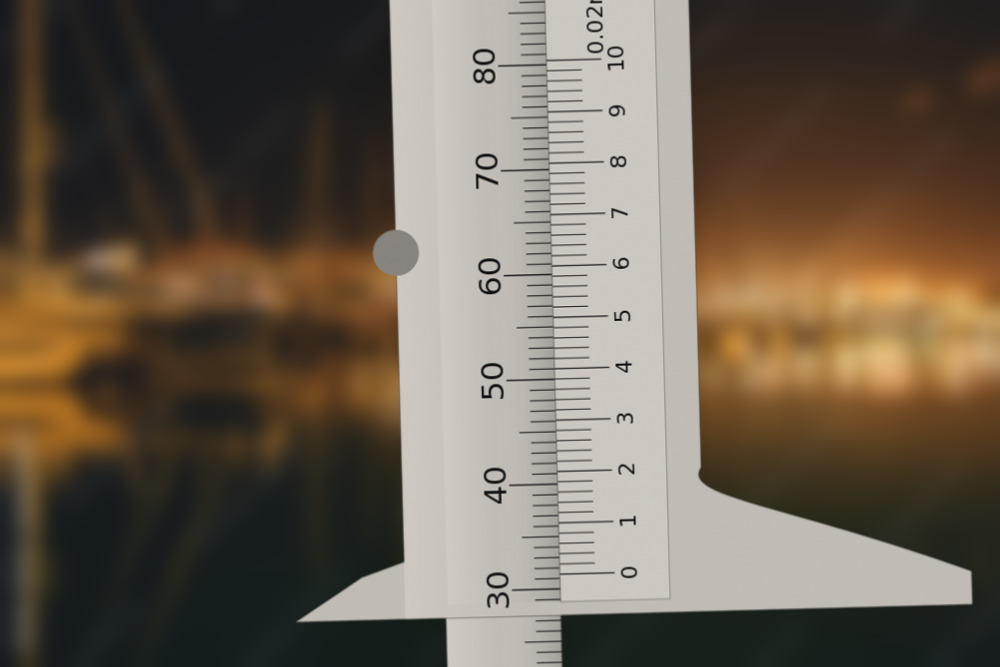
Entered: 31.4 mm
